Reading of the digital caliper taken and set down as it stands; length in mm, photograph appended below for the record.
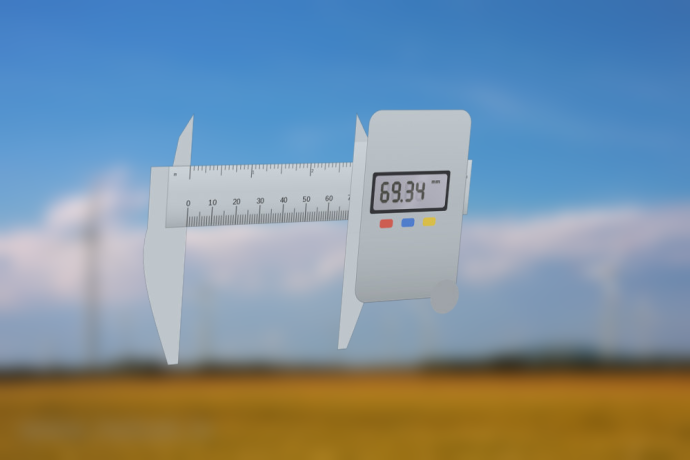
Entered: 69.34 mm
